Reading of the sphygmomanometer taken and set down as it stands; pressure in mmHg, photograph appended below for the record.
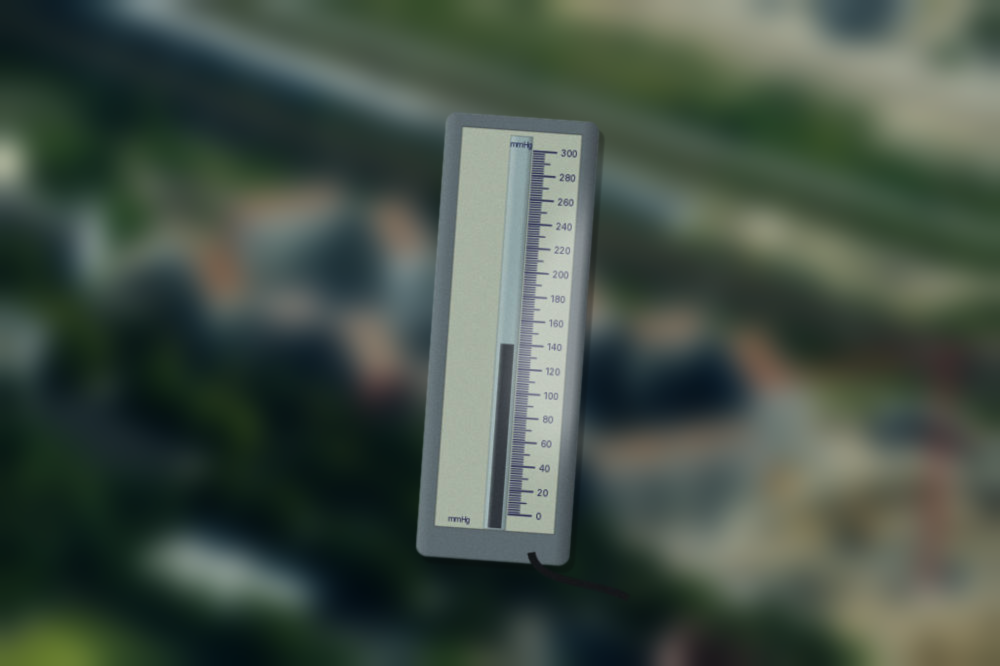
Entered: 140 mmHg
